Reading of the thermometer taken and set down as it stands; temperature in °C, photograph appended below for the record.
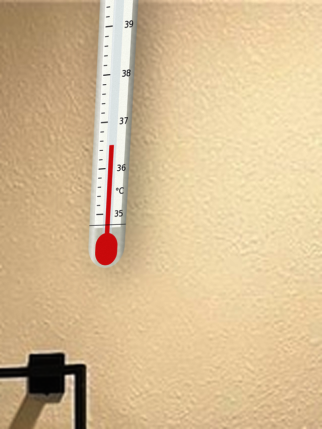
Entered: 36.5 °C
